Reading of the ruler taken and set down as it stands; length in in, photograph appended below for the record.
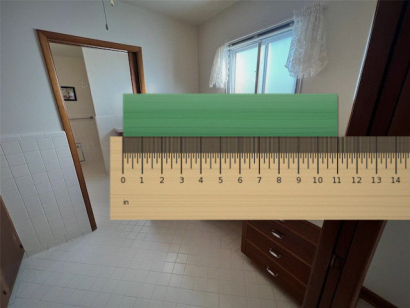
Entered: 11 in
